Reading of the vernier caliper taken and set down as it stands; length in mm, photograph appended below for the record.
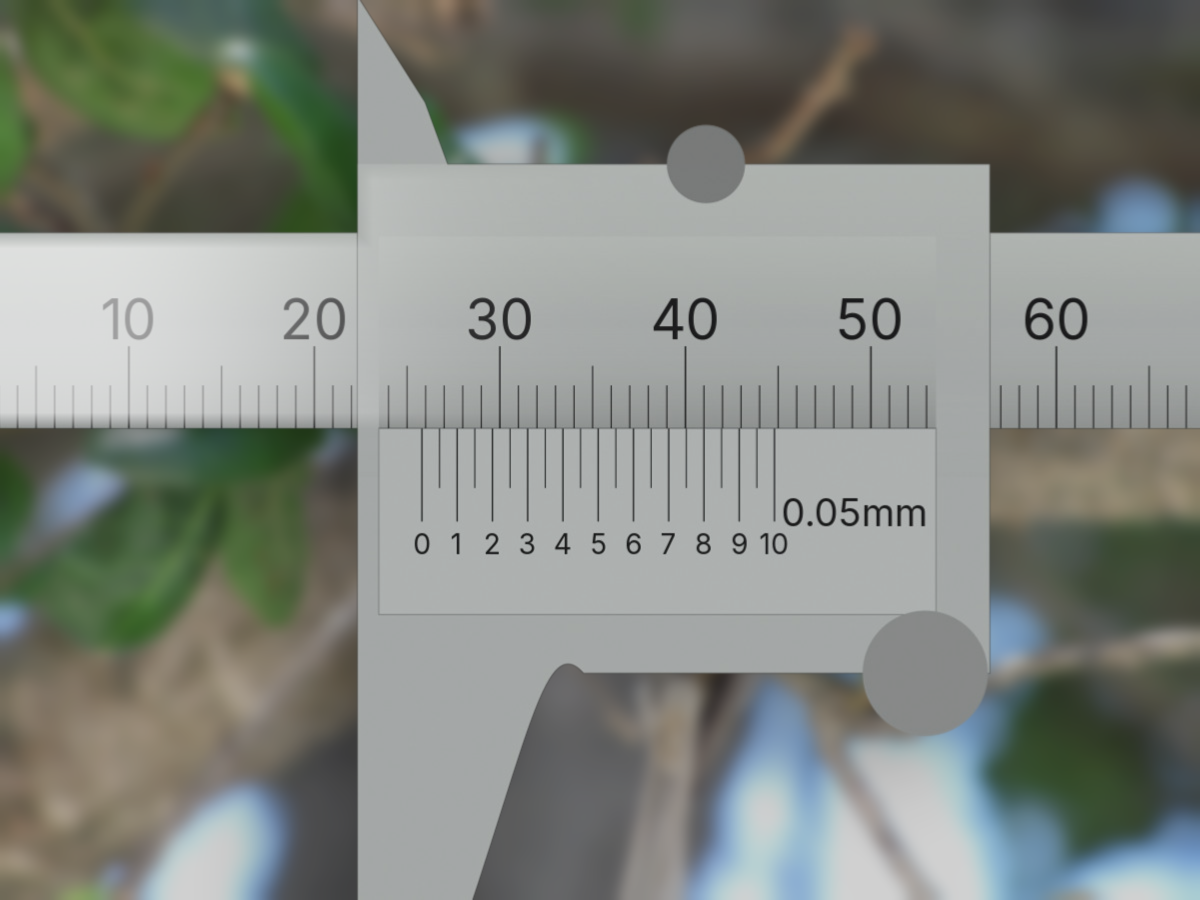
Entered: 25.8 mm
